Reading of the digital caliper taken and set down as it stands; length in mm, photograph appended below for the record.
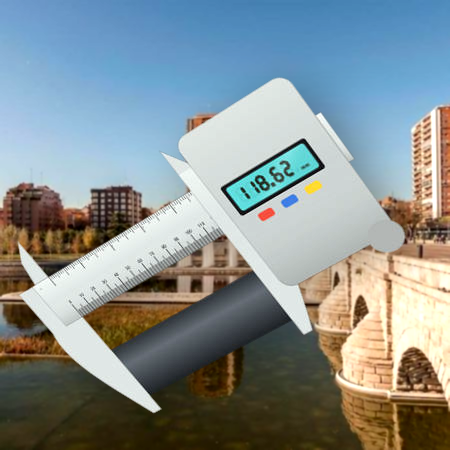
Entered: 118.62 mm
